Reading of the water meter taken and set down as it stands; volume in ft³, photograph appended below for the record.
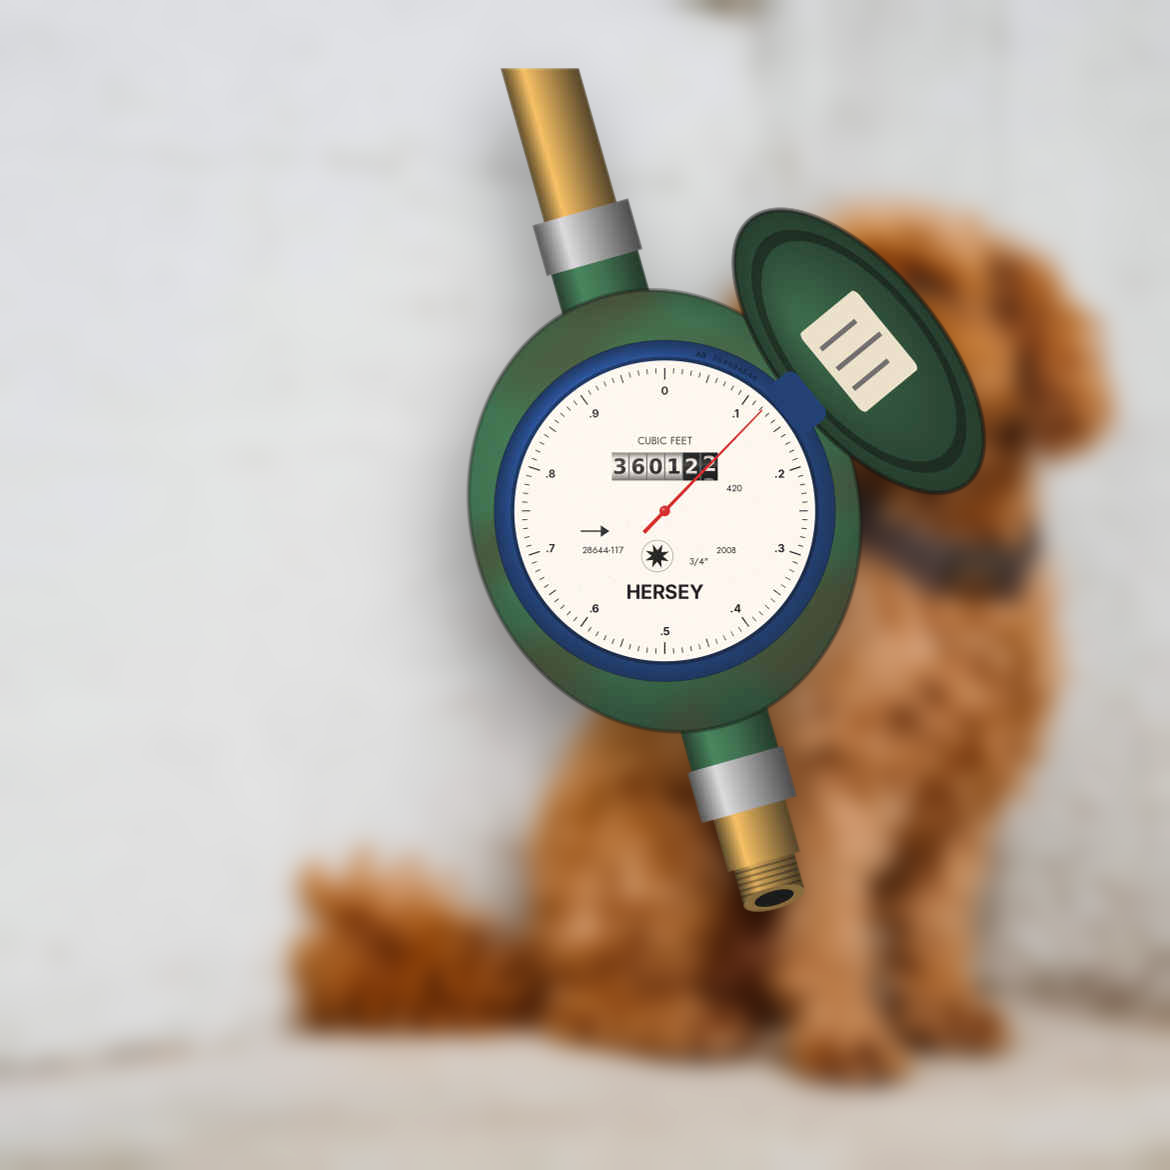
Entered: 360122.12 ft³
